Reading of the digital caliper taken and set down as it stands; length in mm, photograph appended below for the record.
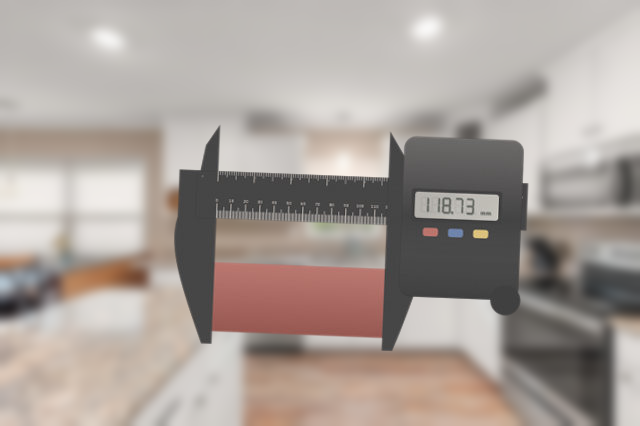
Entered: 118.73 mm
